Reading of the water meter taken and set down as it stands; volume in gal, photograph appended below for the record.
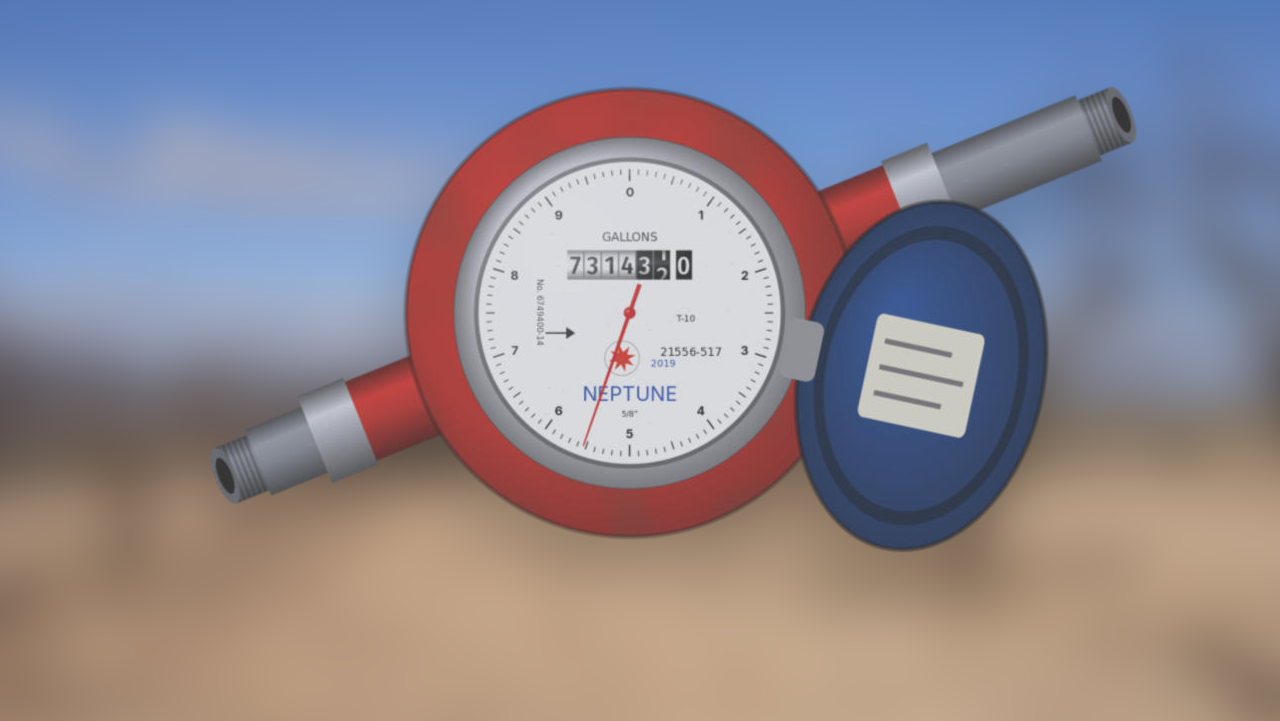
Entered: 7314315.5 gal
